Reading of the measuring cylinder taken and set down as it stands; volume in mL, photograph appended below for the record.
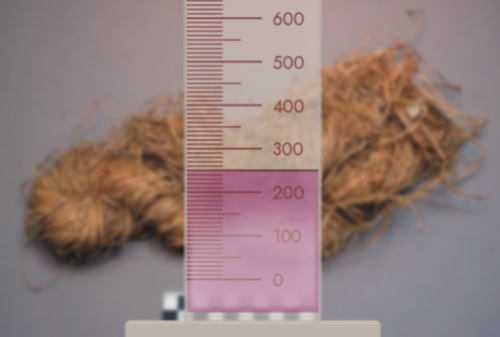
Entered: 250 mL
